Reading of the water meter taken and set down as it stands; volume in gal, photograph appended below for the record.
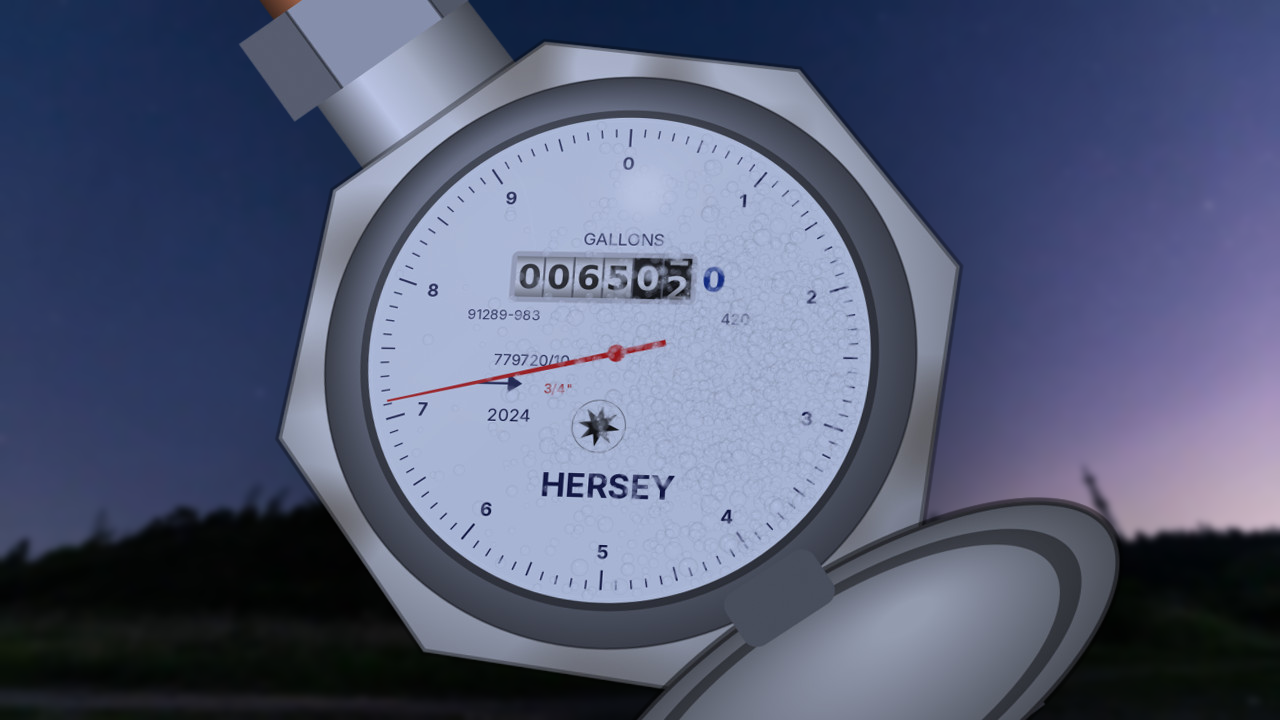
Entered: 65017.1 gal
